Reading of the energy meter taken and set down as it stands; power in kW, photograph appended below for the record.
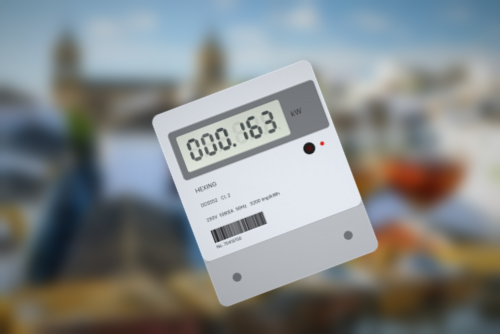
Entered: 0.163 kW
